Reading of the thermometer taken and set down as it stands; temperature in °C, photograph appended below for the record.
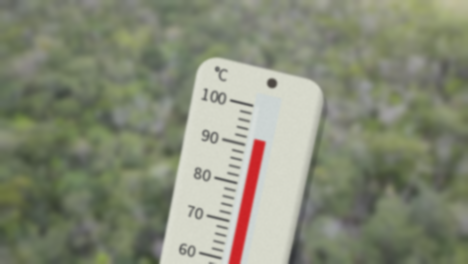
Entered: 92 °C
